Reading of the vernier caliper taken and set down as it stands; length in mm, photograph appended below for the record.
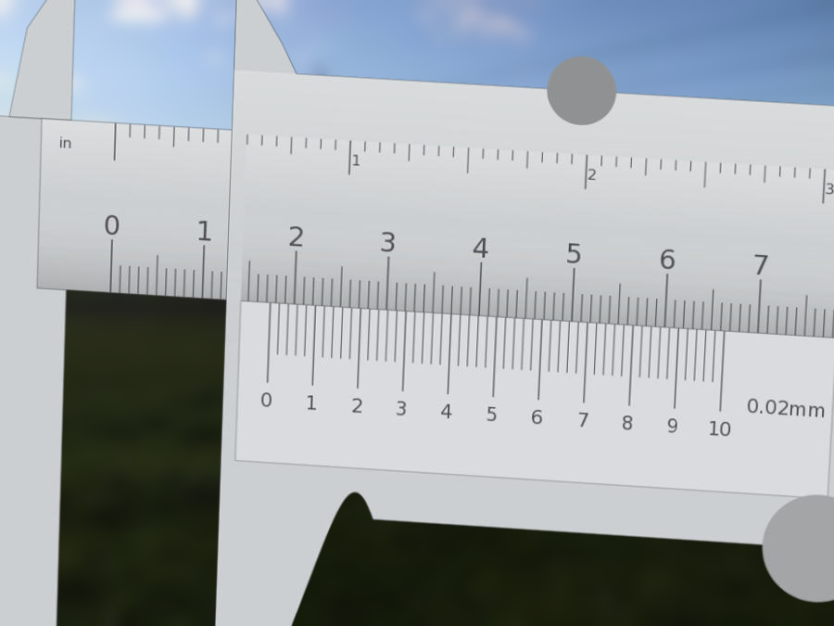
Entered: 17.4 mm
